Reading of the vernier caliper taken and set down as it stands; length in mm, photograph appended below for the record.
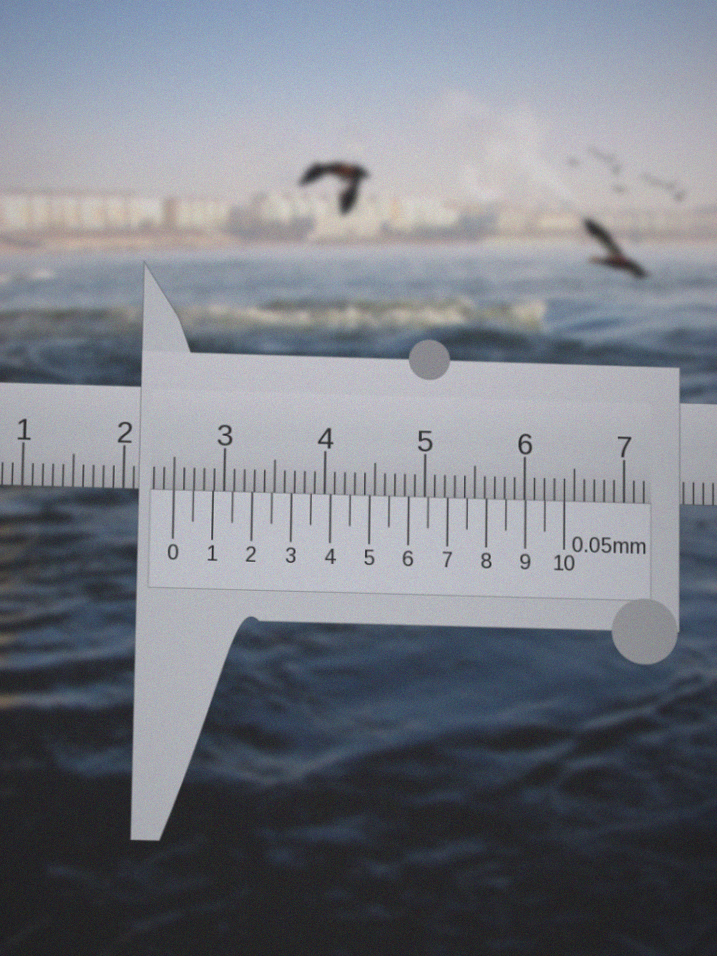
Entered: 25.0 mm
